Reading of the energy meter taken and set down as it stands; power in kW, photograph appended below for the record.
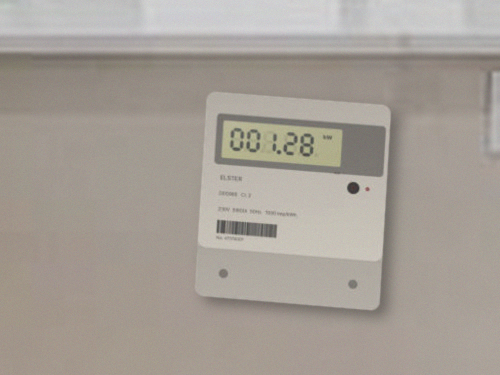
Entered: 1.28 kW
